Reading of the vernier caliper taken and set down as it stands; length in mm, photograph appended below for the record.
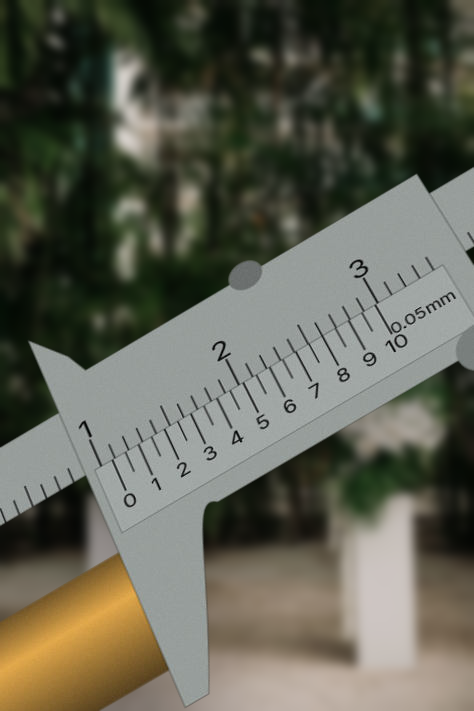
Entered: 10.8 mm
